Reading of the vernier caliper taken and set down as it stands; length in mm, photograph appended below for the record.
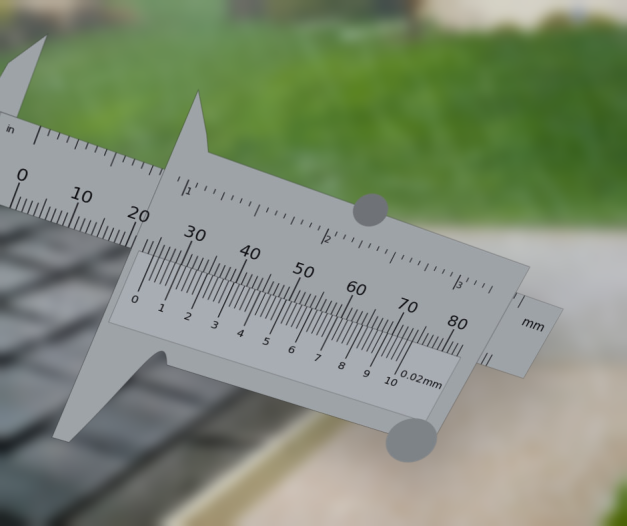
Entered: 25.0 mm
